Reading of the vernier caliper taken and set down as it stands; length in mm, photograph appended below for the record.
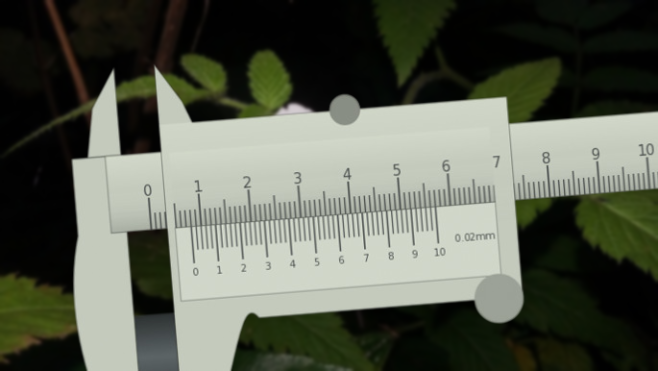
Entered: 8.0 mm
